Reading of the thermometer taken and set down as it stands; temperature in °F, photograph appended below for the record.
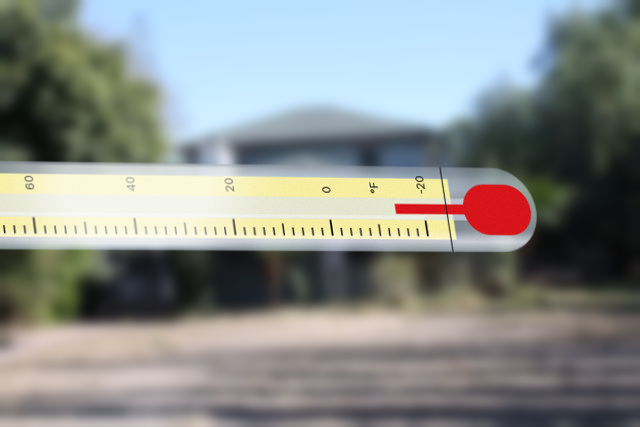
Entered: -14 °F
